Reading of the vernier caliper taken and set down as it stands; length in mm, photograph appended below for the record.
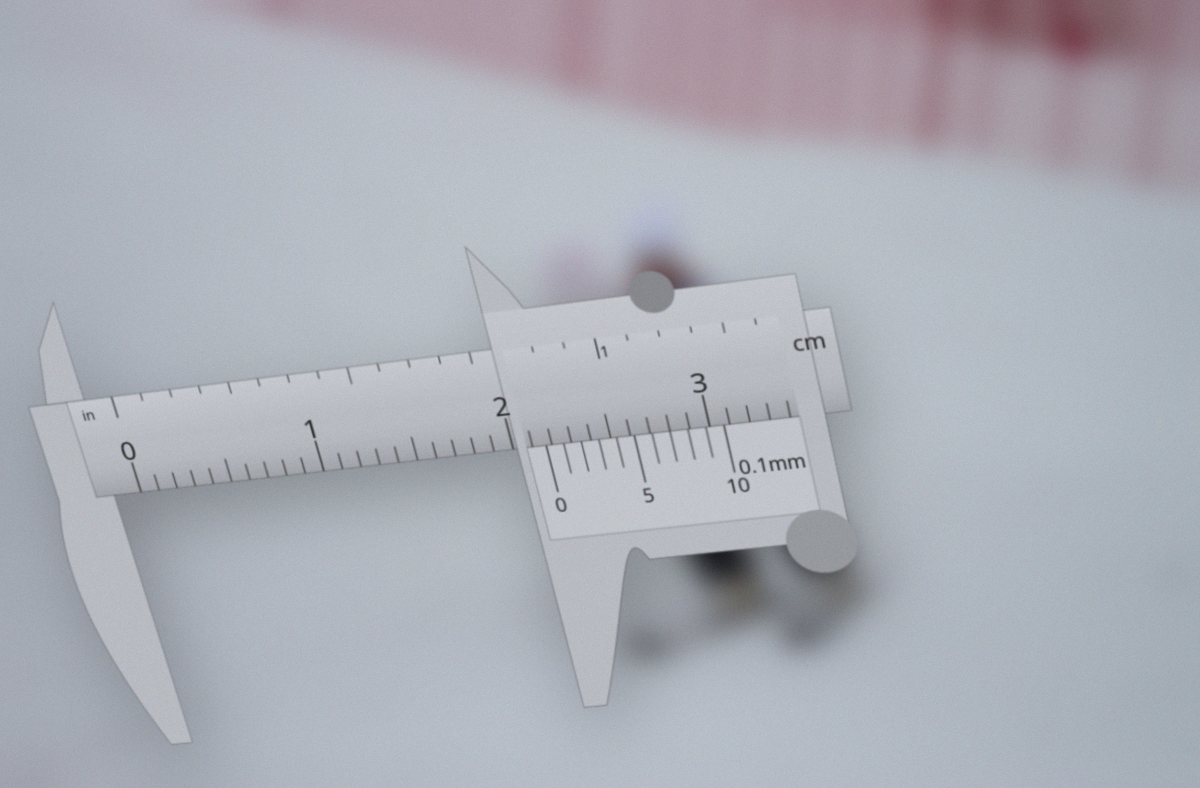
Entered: 21.7 mm
